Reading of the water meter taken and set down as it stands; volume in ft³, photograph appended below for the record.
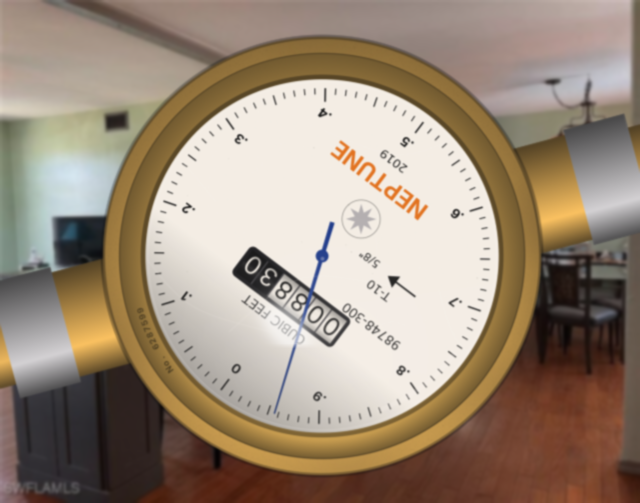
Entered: 8829.94 ft³
